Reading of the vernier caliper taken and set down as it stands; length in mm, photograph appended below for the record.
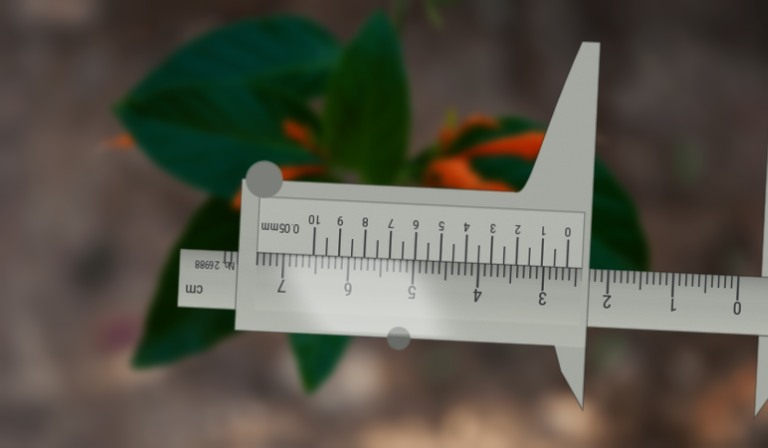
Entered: 26.4 mm
